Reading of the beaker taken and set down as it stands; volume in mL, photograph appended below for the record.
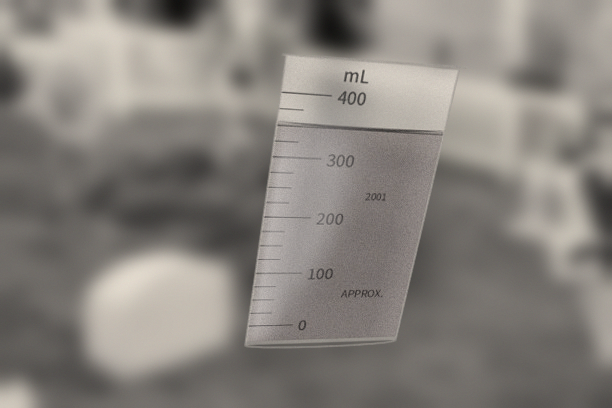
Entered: 350 mL
